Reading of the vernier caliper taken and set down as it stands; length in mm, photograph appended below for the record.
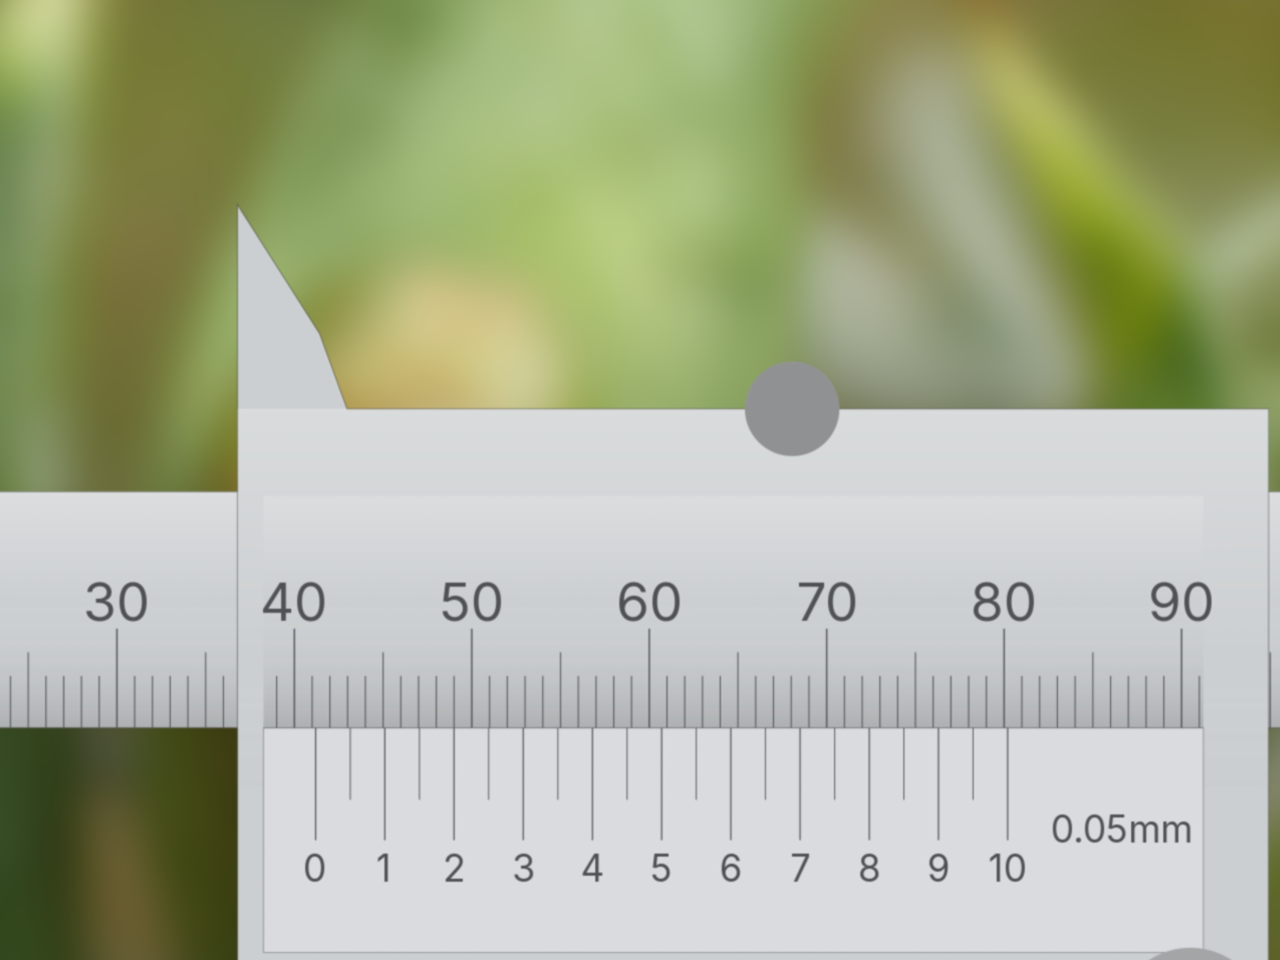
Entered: 41.2 mm
